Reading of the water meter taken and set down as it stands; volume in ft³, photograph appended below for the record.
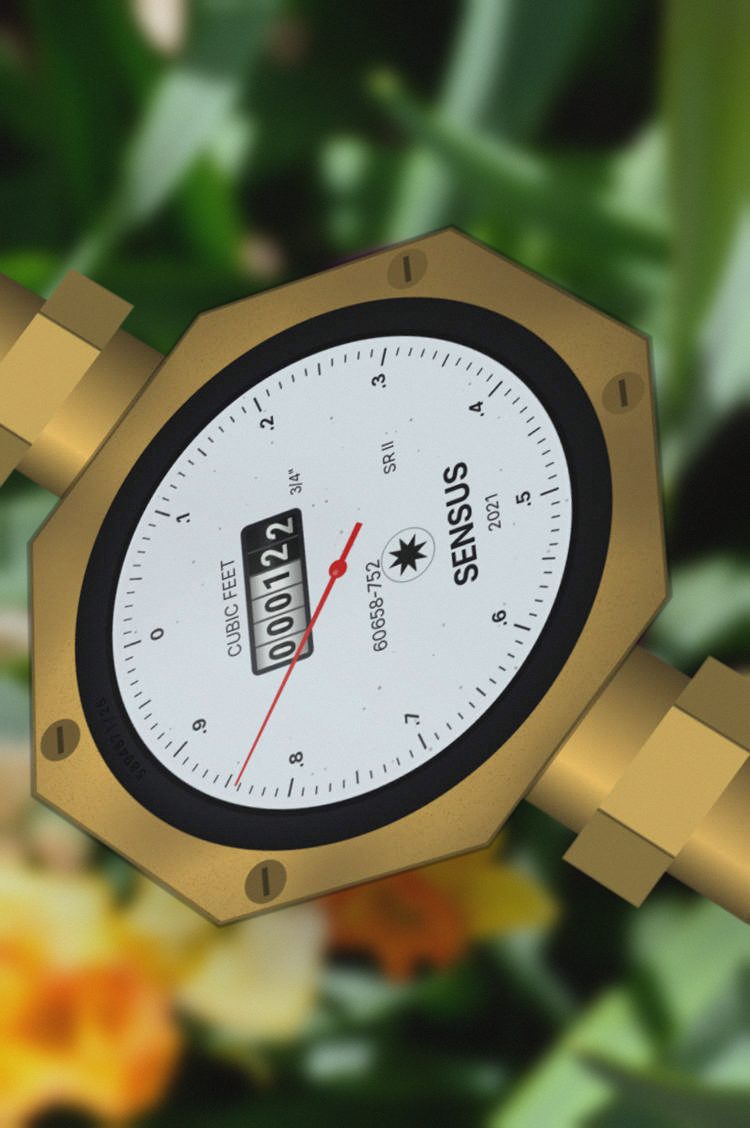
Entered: 121.84 ft³
